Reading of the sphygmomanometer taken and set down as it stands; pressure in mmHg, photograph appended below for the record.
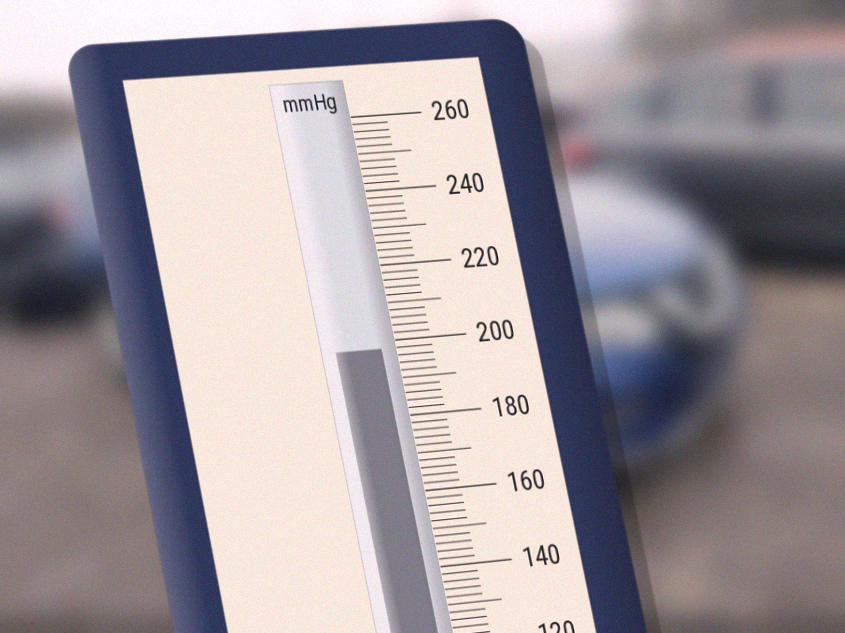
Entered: 198 mmHg
